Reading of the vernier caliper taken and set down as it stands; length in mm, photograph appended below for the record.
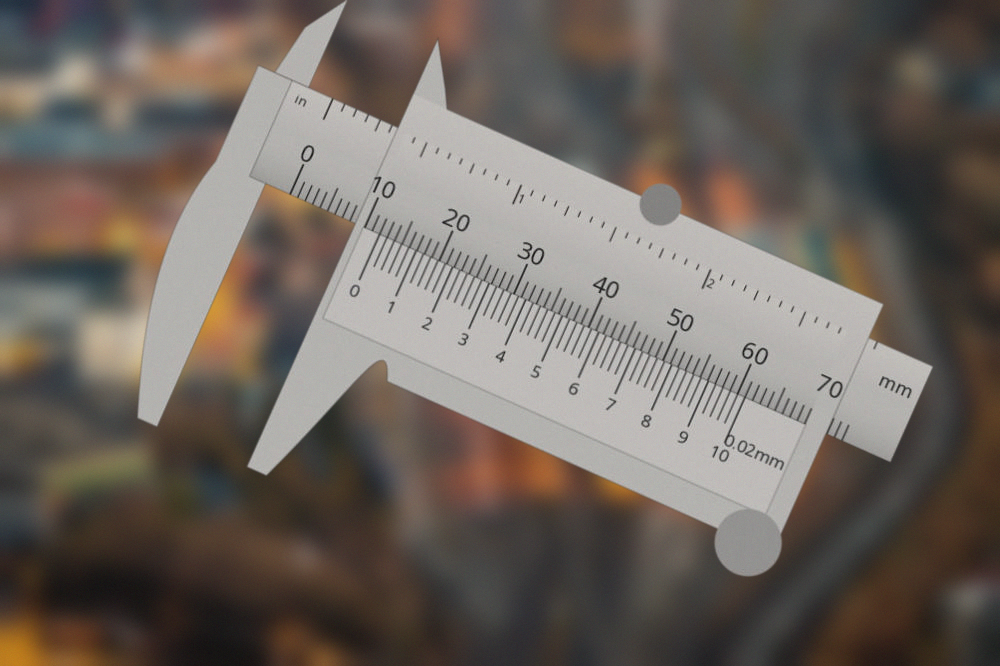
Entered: 12.0 mm
